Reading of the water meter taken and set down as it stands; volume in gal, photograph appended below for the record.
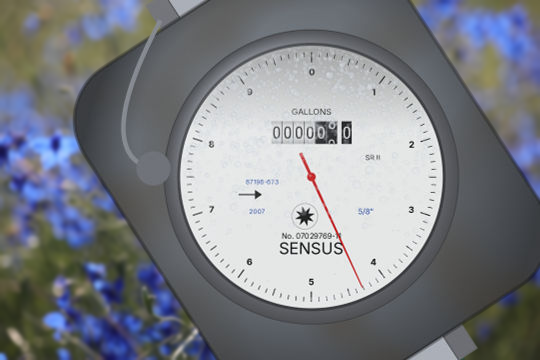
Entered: 84.3 gal
